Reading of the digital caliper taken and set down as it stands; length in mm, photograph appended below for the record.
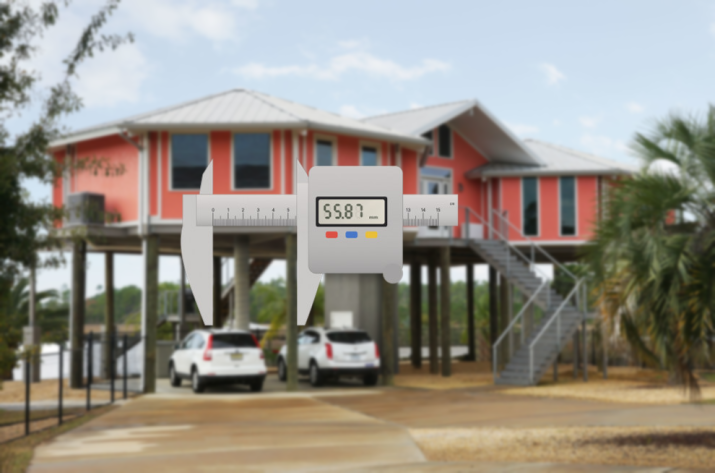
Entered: 55.87 mm
